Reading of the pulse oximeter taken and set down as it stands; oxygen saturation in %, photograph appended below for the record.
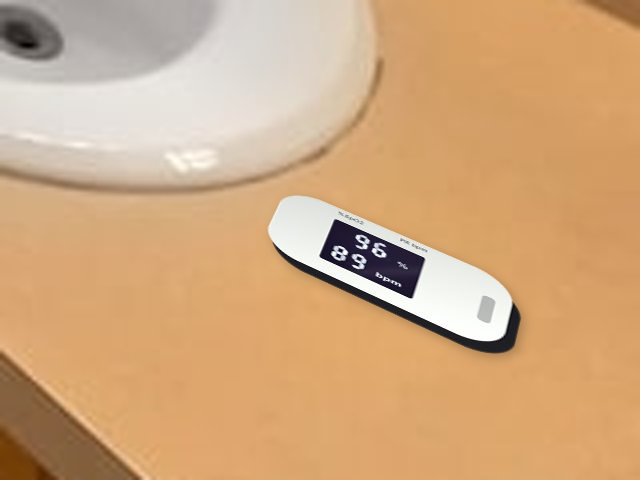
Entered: 96 %
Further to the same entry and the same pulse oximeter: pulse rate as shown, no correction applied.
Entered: 89 bpm
